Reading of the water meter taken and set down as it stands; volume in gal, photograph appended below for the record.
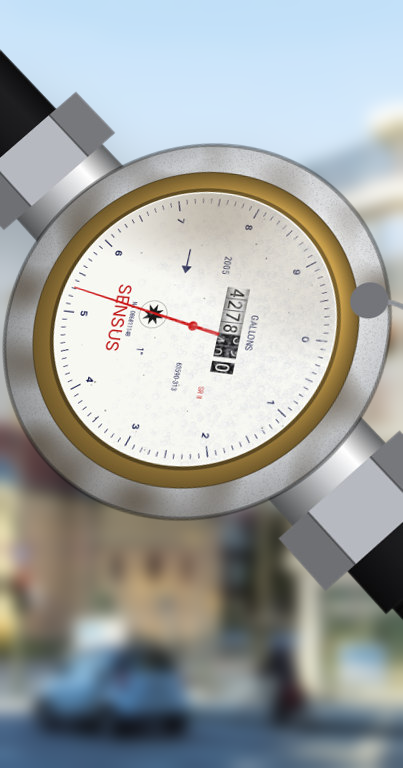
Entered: 4278395.3 gal
